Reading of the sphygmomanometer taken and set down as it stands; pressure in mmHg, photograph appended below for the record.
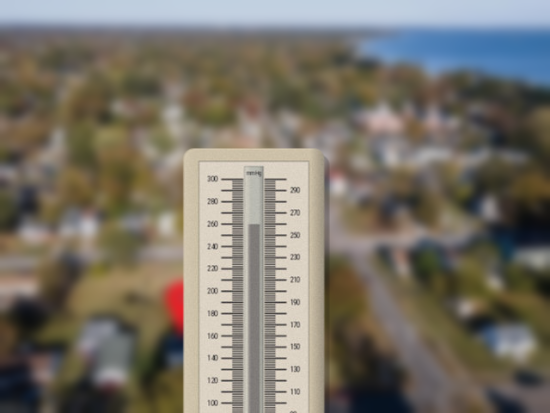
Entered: 260 mmHg
